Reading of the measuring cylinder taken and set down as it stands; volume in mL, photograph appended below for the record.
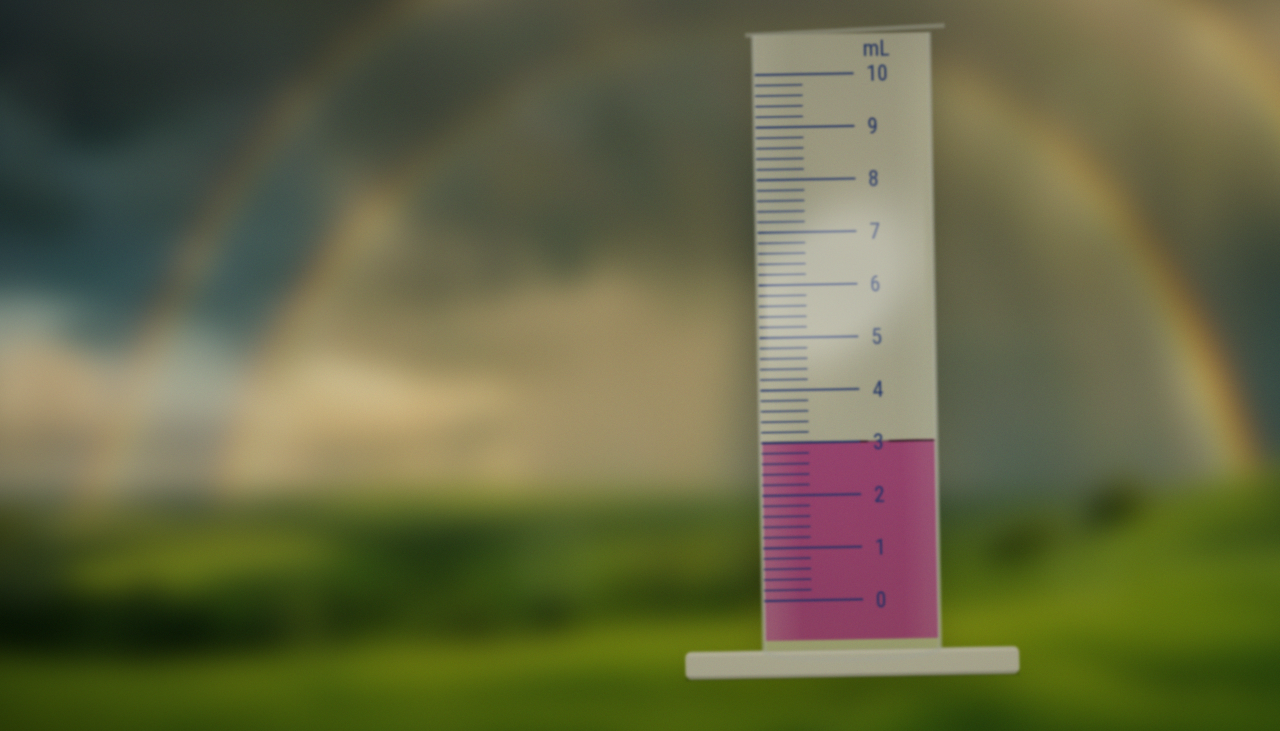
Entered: 3 mL
